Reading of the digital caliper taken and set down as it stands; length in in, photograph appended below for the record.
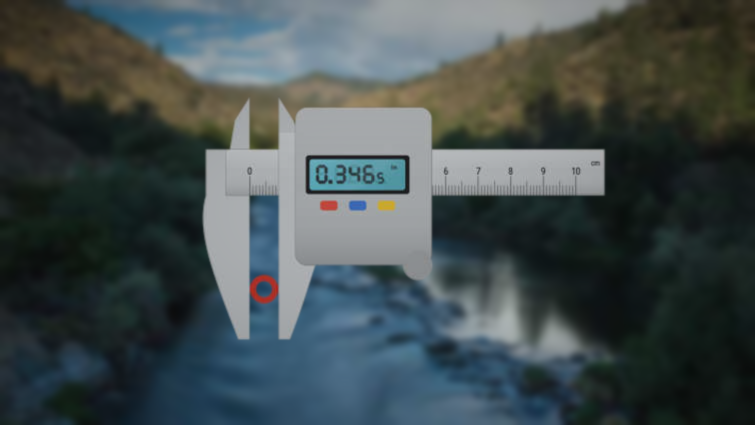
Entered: 0.3465 in
